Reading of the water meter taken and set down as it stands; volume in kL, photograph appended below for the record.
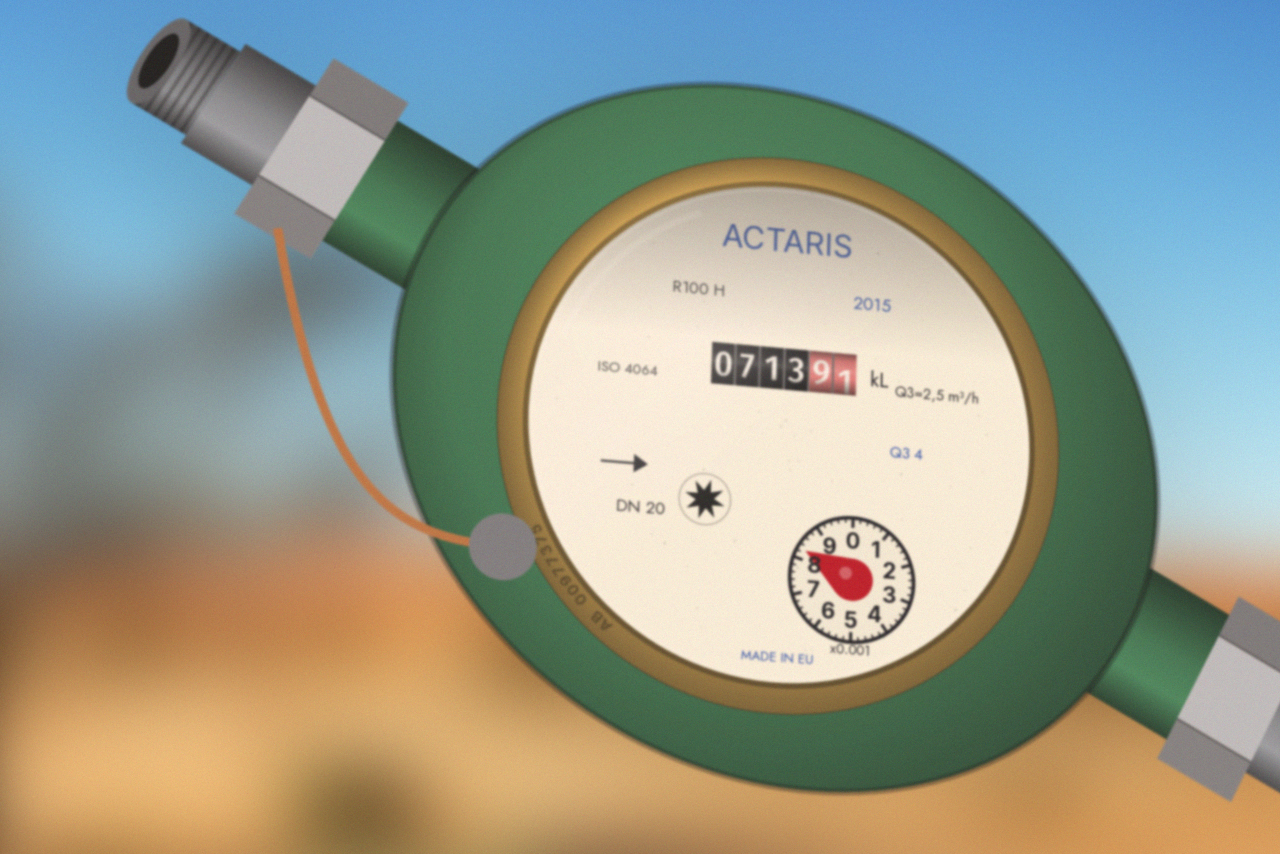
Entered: 713.908 kL
